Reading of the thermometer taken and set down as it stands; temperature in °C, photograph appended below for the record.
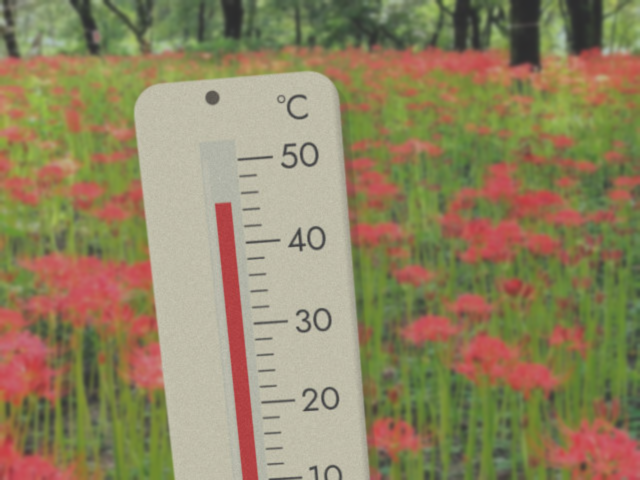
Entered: 45 °C
